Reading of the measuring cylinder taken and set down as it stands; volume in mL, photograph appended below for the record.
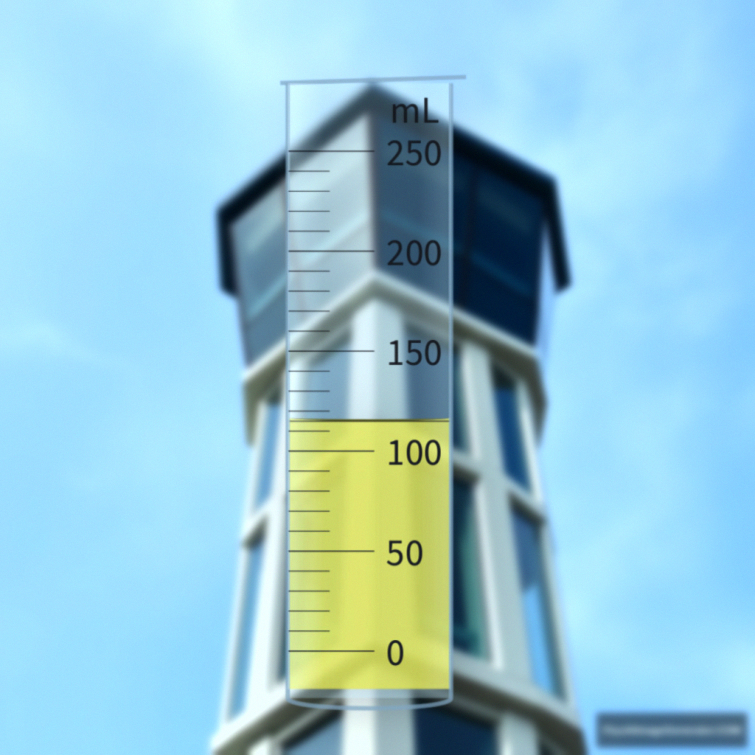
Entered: 115 mL
